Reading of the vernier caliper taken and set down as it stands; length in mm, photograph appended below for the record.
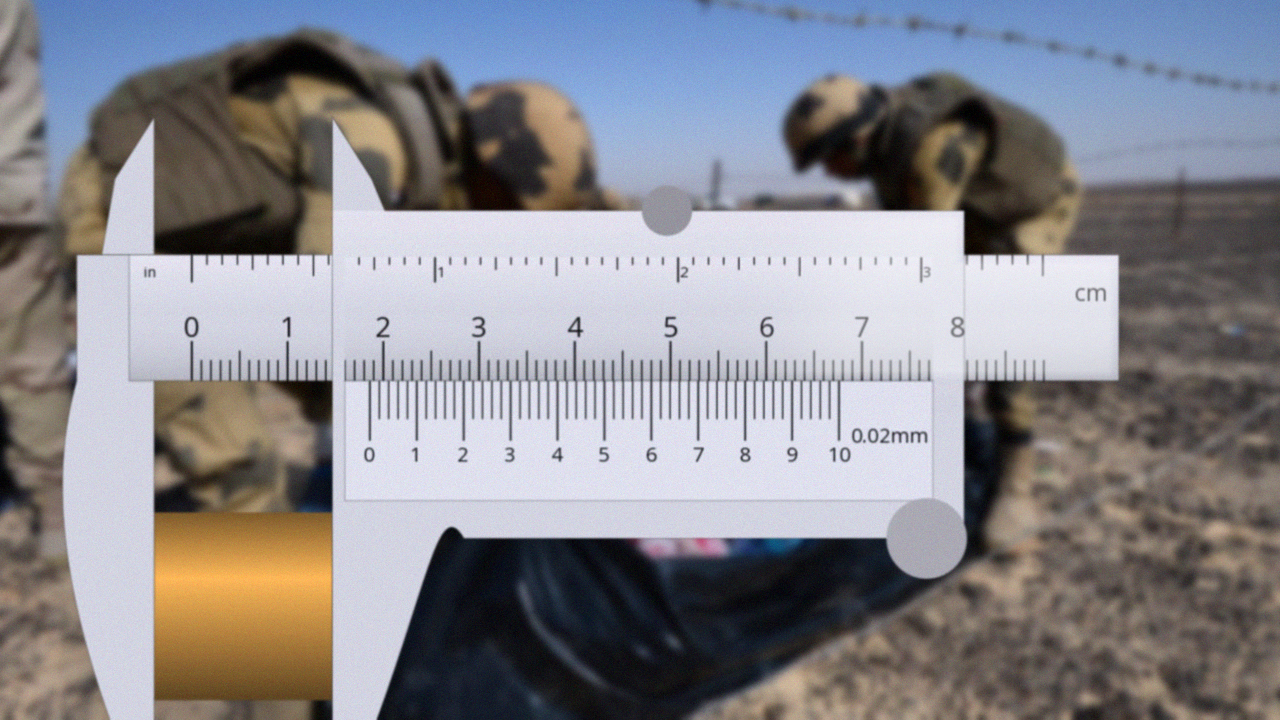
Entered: 18.6 mm
